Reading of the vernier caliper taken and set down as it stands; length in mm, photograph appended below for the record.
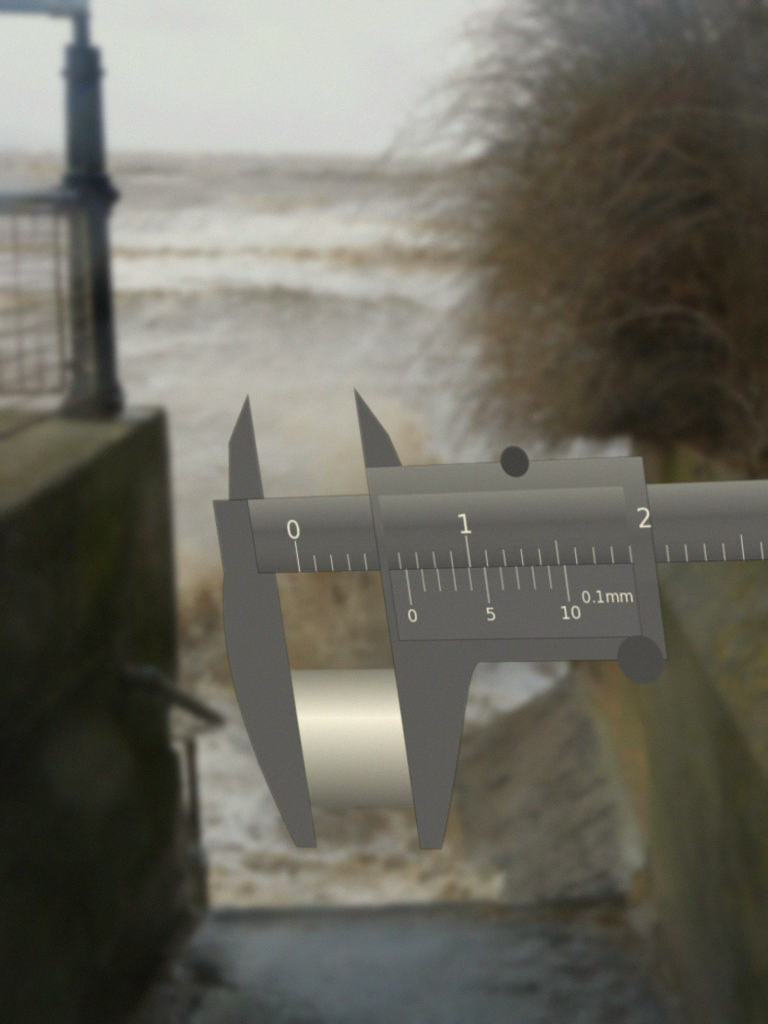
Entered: 6.3 mm
